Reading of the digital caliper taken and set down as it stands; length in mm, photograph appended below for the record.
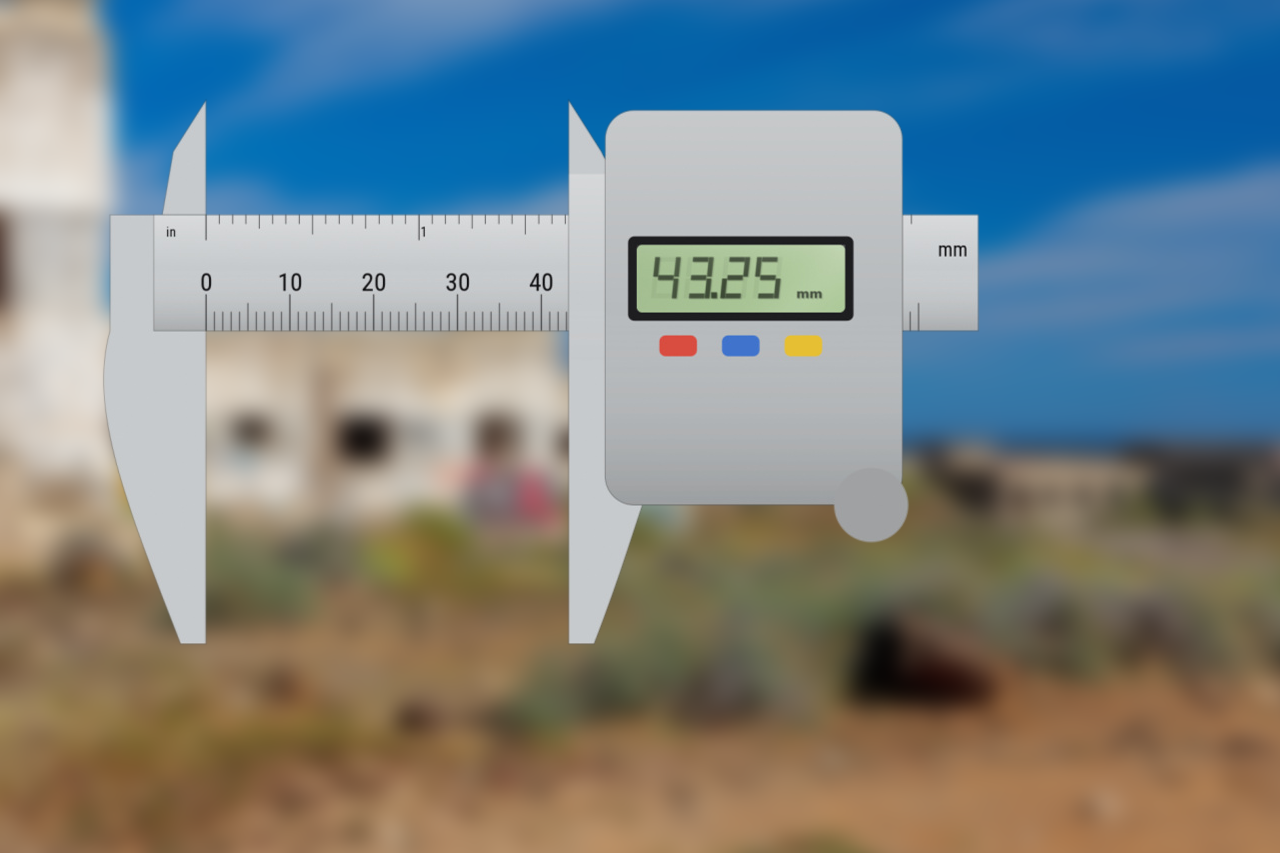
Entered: 43.25 mm
